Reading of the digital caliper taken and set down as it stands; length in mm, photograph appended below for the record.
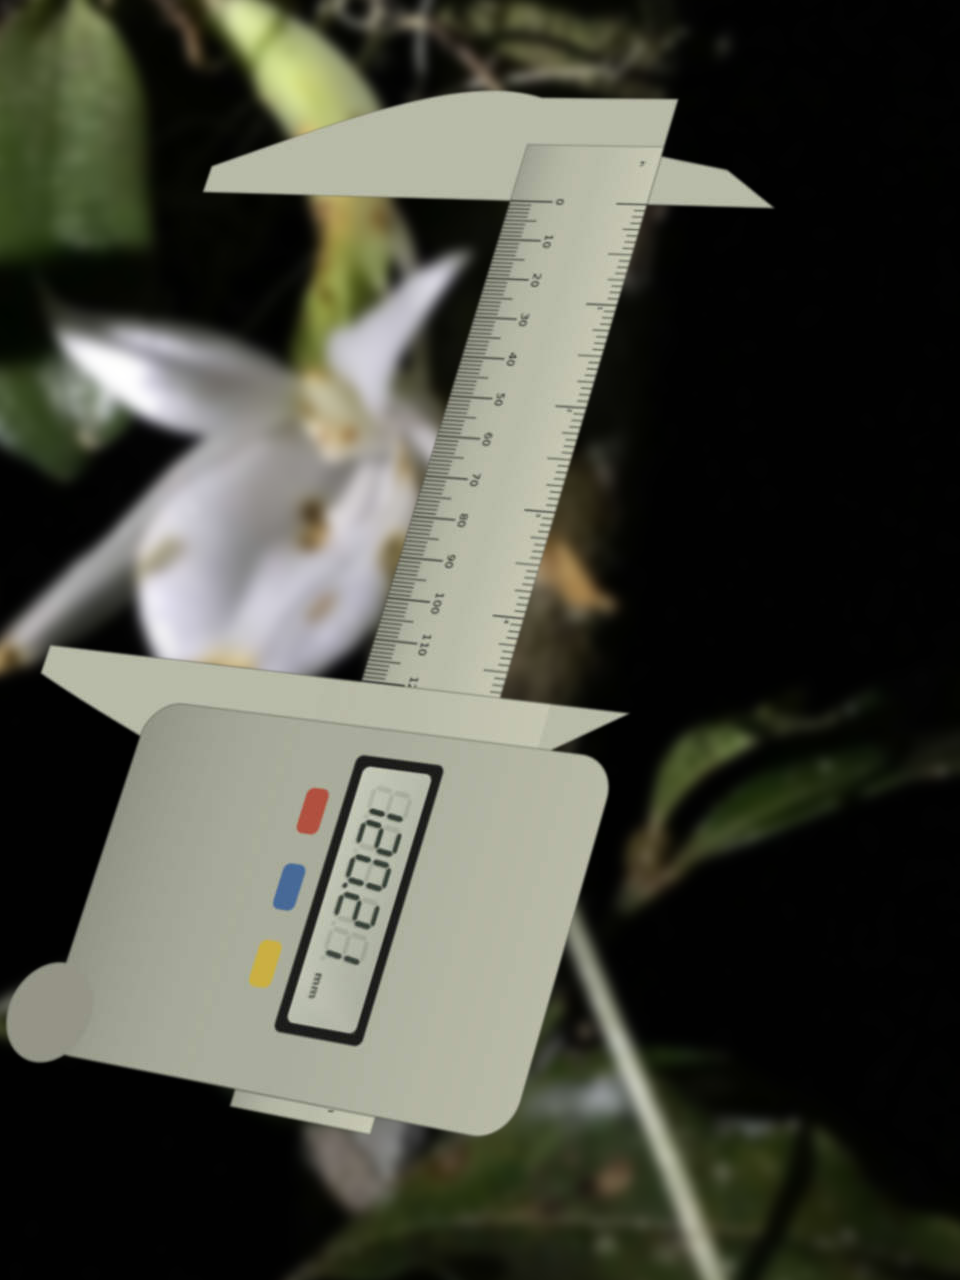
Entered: 120.21 mm
